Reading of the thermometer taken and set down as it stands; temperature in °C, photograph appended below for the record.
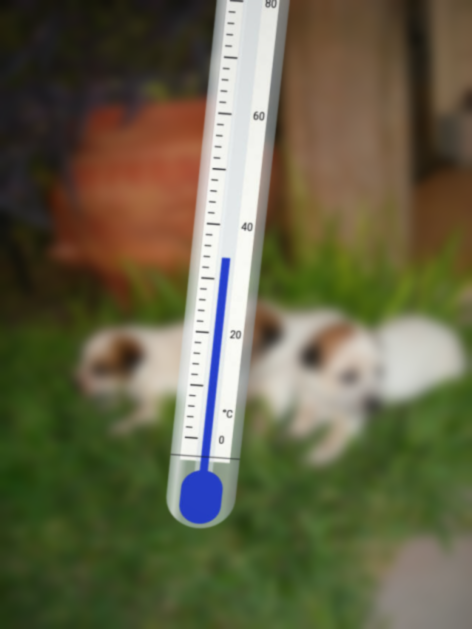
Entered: 34 °C
